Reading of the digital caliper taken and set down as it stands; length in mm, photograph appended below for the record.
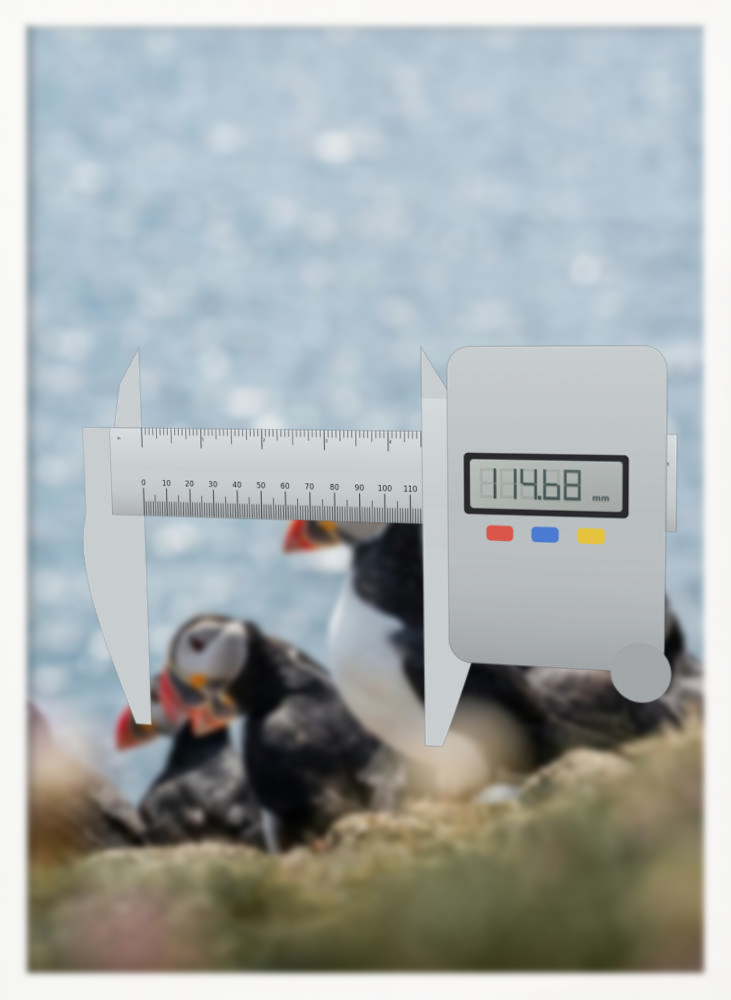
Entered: 114.68 mm
